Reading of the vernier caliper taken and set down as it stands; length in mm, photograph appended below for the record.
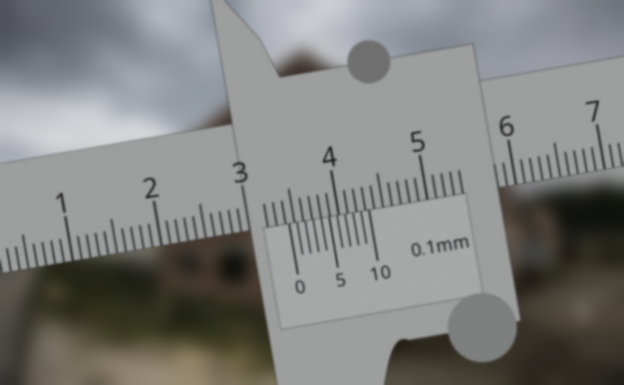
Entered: 34.4 mm
